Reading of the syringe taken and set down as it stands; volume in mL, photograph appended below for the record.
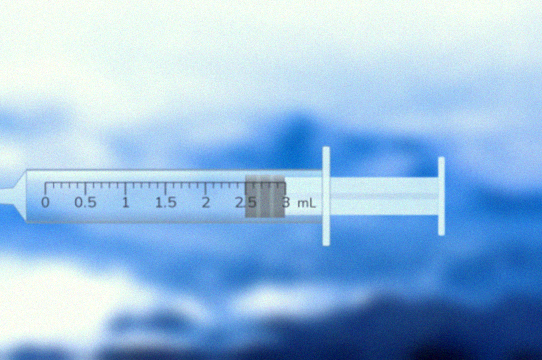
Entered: 2.5 mL
